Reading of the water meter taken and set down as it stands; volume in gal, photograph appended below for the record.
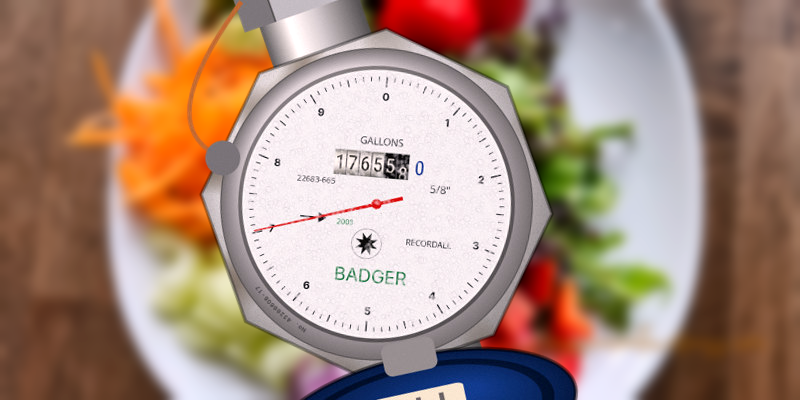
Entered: 1765577.0 gal
